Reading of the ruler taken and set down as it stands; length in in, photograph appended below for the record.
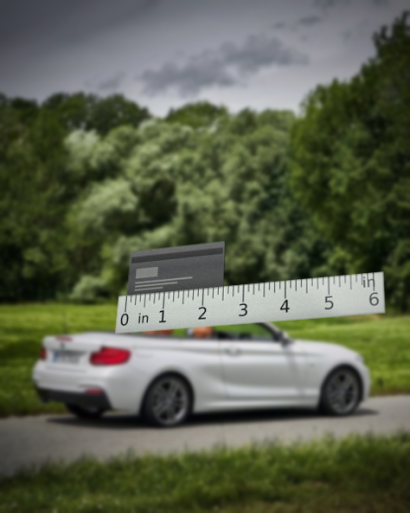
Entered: 2.5 in
